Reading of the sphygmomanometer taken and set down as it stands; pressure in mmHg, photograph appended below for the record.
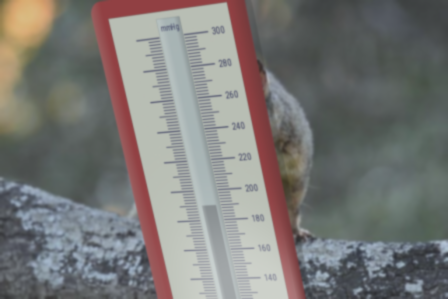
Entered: 190 mmHg
